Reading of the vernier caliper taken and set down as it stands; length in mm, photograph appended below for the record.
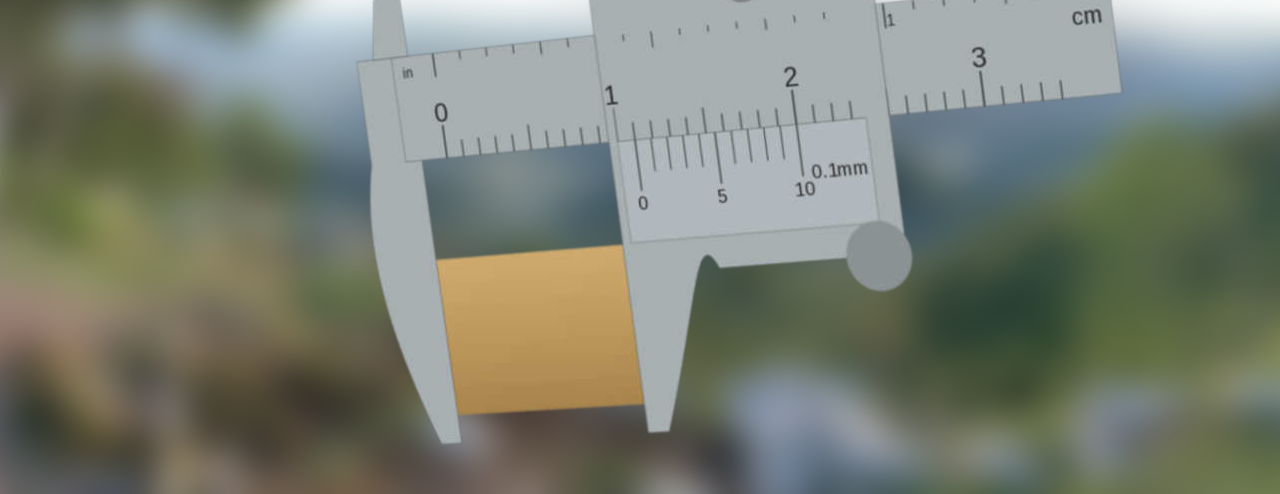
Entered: 11.0 mm
